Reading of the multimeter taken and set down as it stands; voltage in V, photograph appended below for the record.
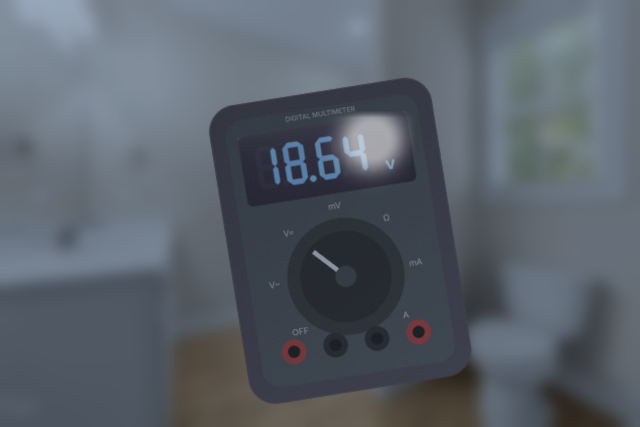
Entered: 18.64 V
